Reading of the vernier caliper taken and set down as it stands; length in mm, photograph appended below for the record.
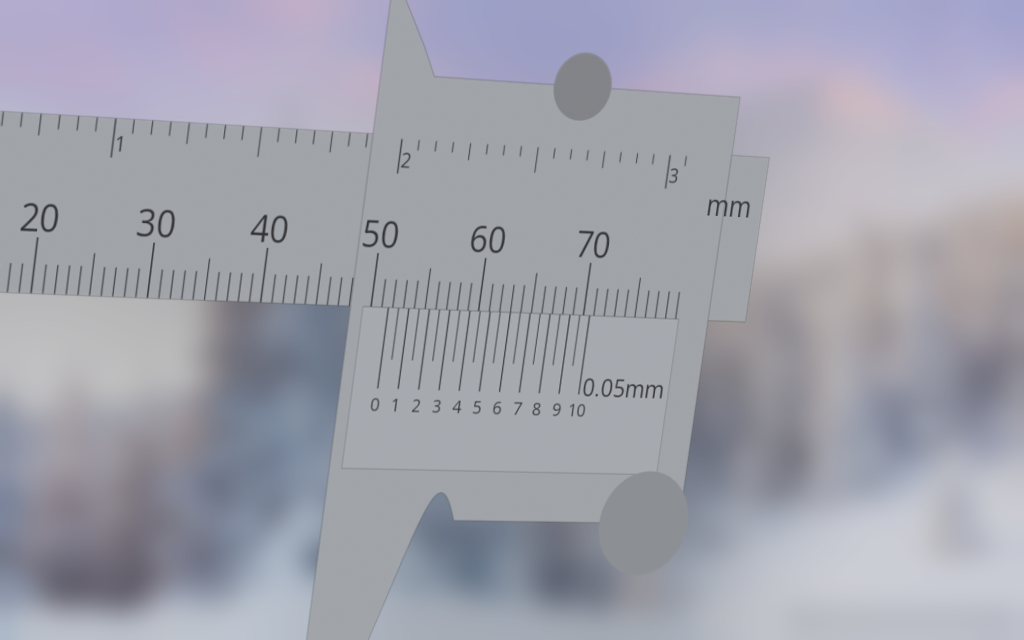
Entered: 51.6 mm
